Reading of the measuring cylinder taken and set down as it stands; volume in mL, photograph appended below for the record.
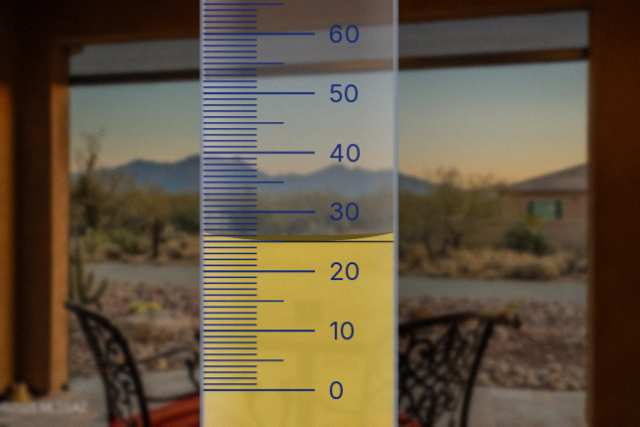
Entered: 25 mL
